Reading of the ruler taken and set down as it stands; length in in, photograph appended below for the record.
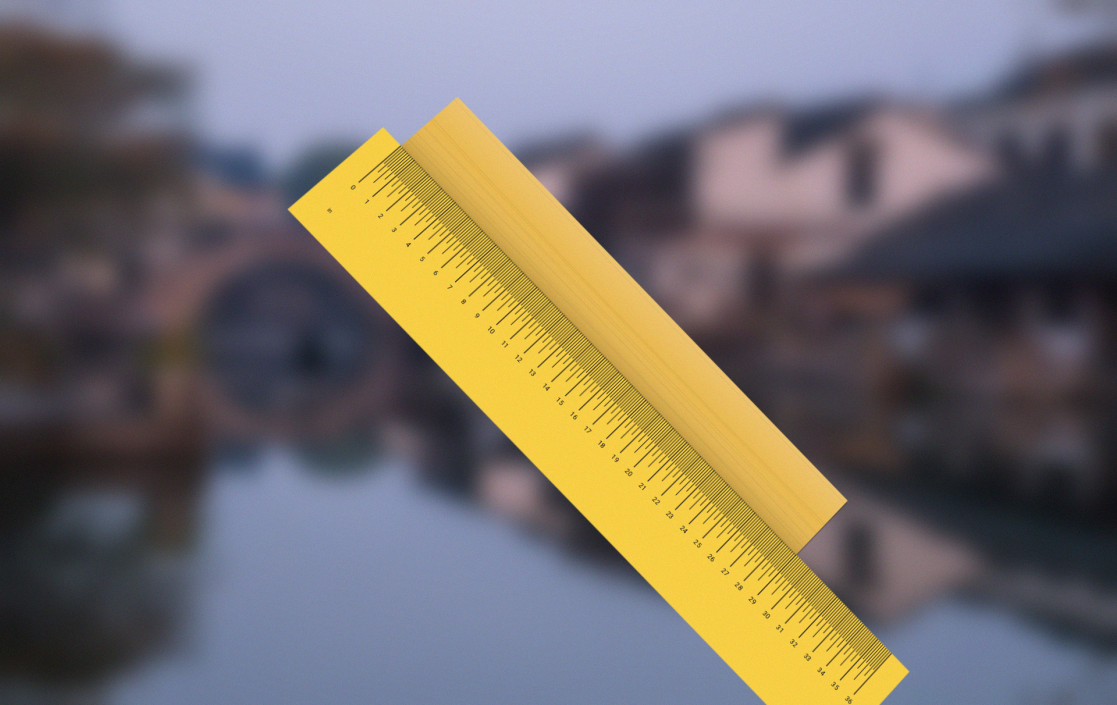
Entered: 29 in
